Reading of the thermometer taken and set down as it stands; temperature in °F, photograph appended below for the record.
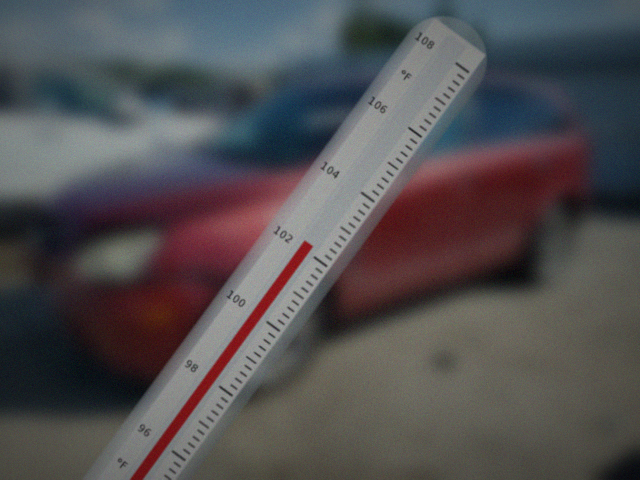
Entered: 102.2 °F
